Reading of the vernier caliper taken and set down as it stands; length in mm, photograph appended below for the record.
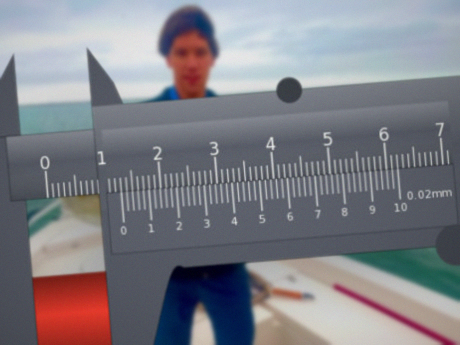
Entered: 13.0 mm
